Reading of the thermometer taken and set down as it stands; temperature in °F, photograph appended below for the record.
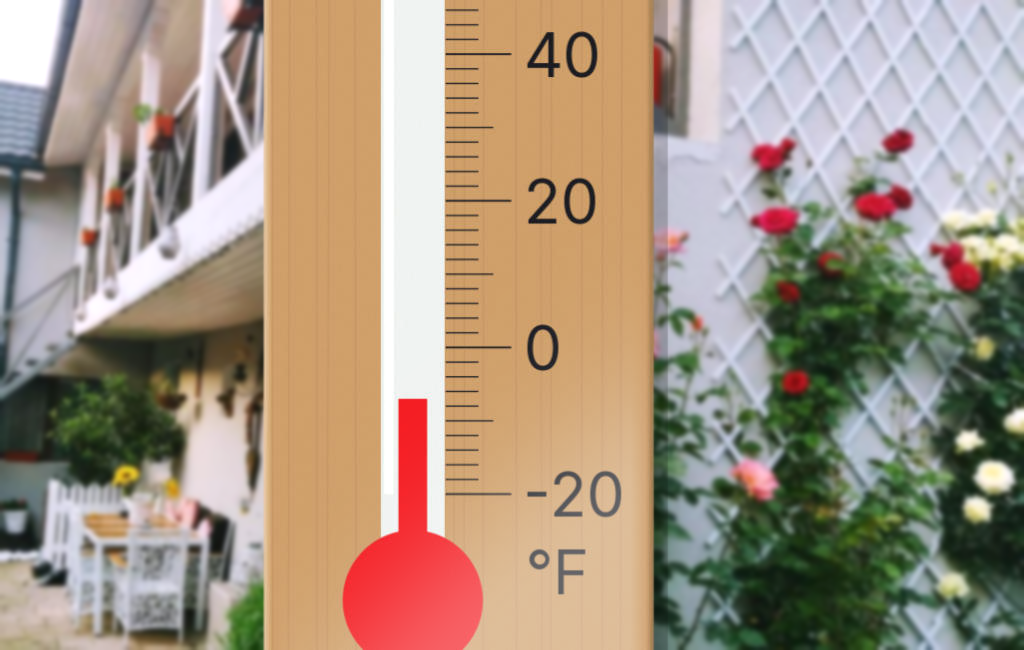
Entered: -7 °F
